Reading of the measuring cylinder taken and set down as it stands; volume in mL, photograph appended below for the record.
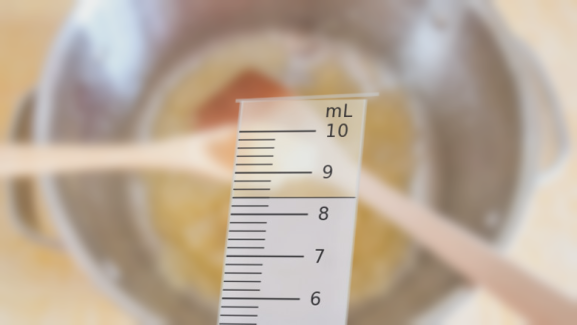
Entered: 8.4 mL
